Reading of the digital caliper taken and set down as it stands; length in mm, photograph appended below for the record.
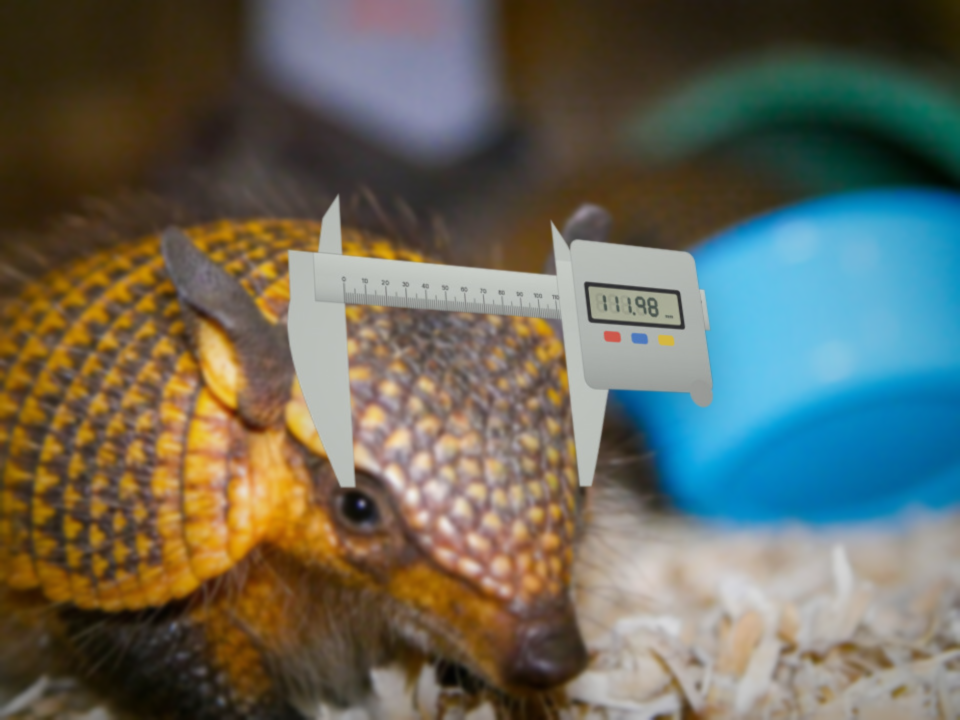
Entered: 111.98 mm
